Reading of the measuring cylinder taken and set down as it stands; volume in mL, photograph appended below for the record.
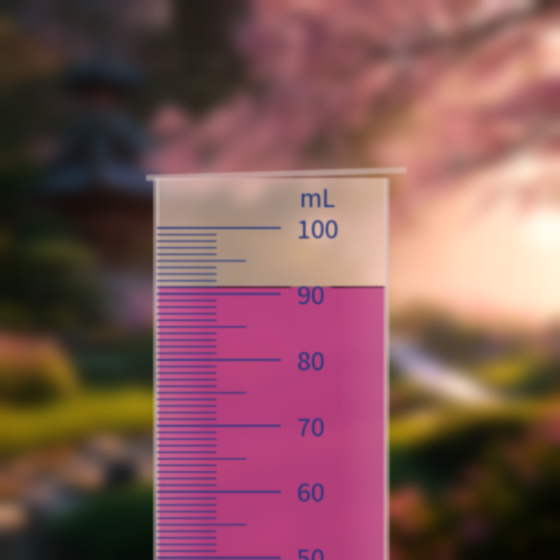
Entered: 91 mL
